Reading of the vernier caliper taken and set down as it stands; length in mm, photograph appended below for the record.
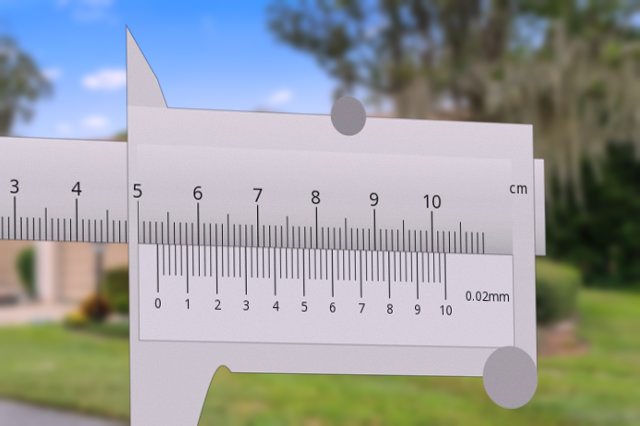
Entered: 53.2 mm
